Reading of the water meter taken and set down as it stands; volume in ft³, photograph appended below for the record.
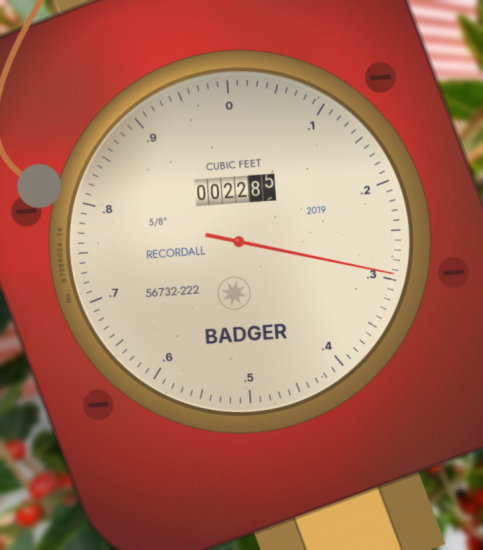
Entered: 2285.29 ft³
